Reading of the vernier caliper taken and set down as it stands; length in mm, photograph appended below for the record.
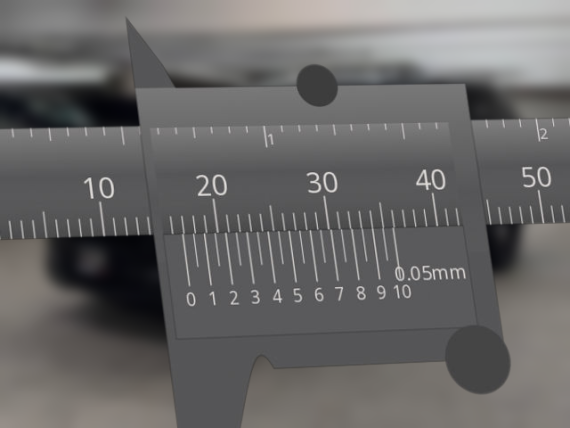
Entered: 16.9 mm
